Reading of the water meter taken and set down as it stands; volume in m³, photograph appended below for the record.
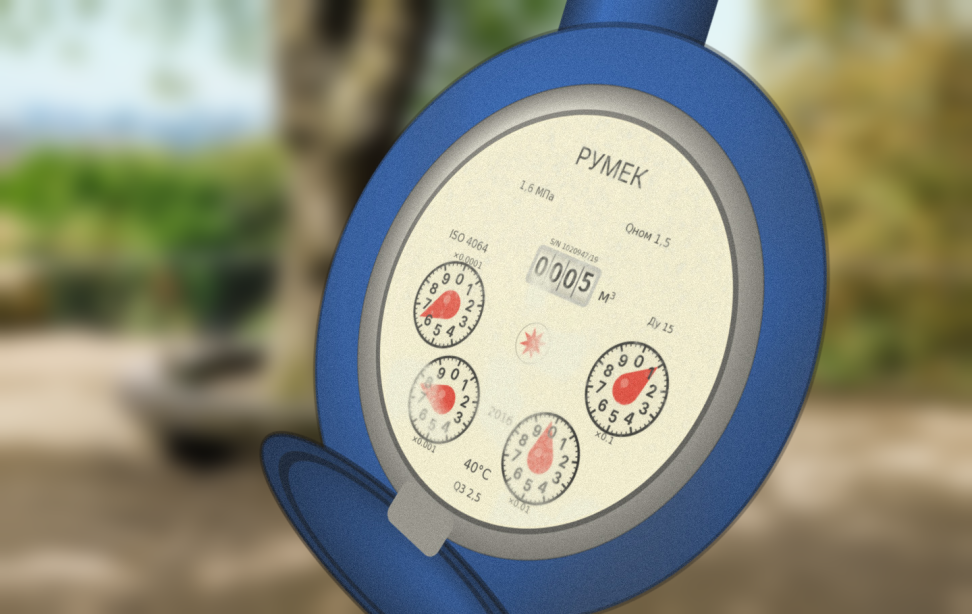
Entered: 5.0976 m³
